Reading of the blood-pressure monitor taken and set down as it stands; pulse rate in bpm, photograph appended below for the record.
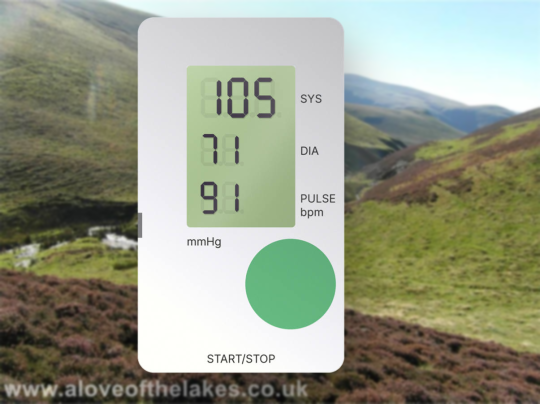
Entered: 91 bpm
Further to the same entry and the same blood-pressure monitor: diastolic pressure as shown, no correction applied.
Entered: 71 mmHg
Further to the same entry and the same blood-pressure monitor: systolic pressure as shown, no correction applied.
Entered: 105 mmHg
